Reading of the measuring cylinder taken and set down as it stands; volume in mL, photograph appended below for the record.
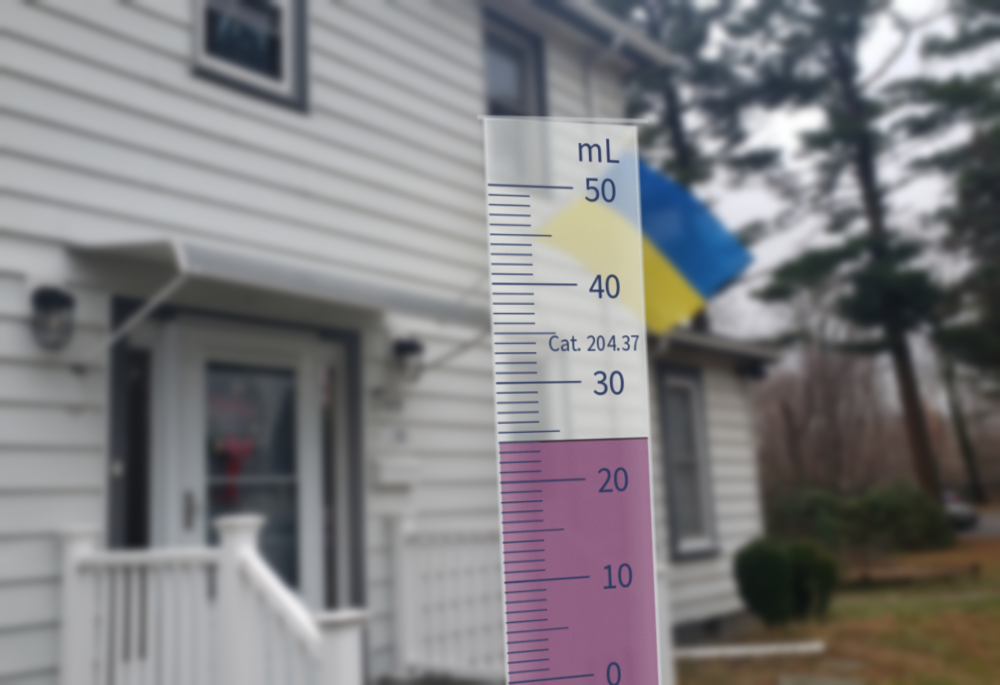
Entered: 24 mL
